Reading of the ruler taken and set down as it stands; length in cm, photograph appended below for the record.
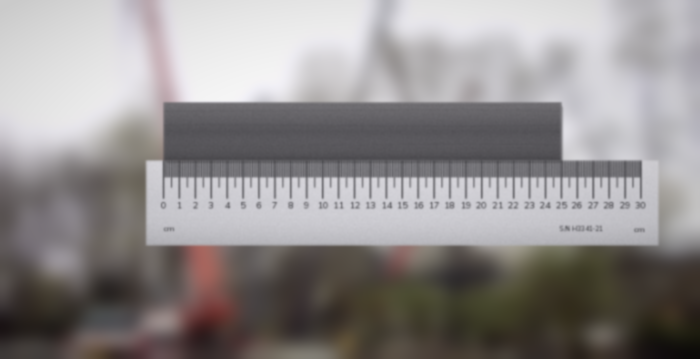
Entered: 25 cm
